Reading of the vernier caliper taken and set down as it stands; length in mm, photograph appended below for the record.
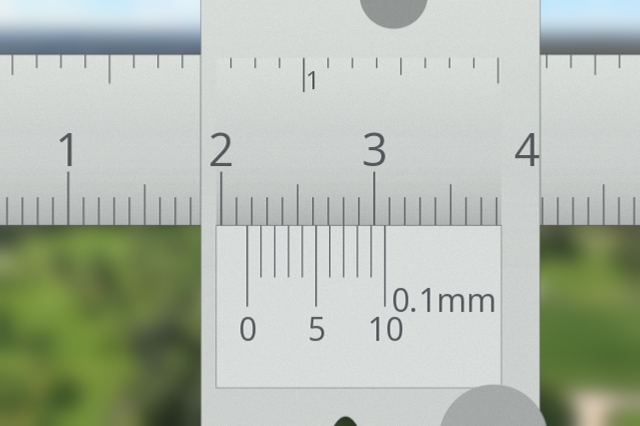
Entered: 21.7 mm
